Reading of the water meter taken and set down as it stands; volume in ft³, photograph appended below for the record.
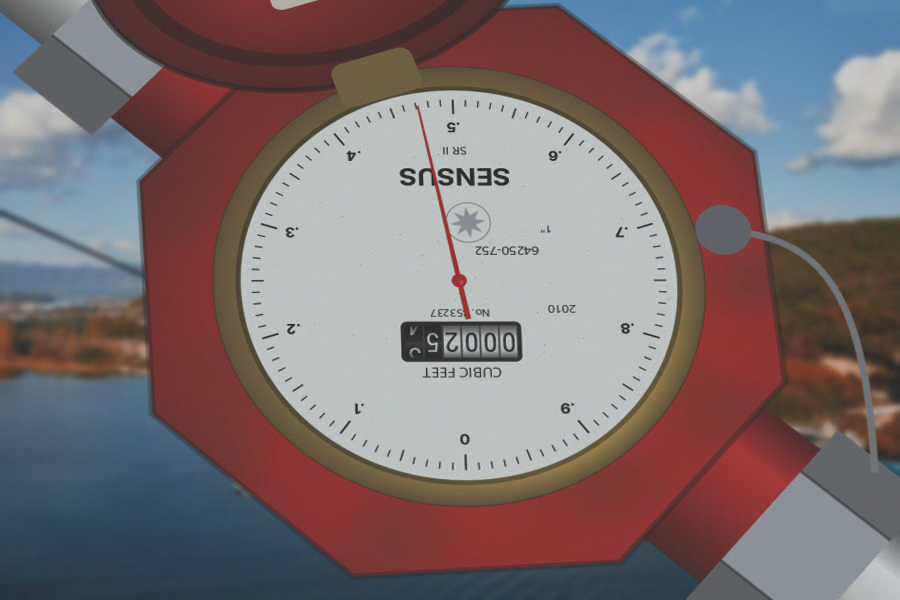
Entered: 253.47 ft³
